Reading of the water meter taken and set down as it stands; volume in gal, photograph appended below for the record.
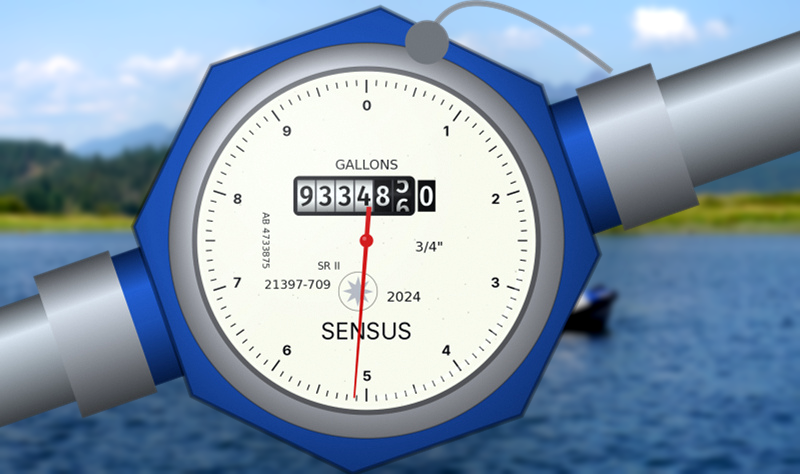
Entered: 9334855.1 gal
